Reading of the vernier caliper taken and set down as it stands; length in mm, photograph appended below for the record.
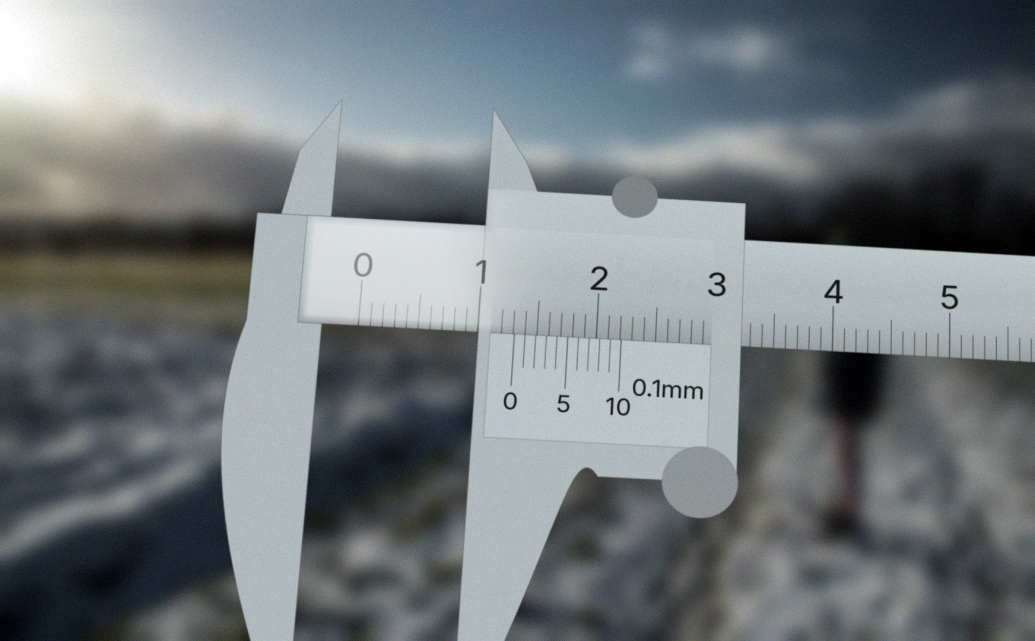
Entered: 13.1 mm
